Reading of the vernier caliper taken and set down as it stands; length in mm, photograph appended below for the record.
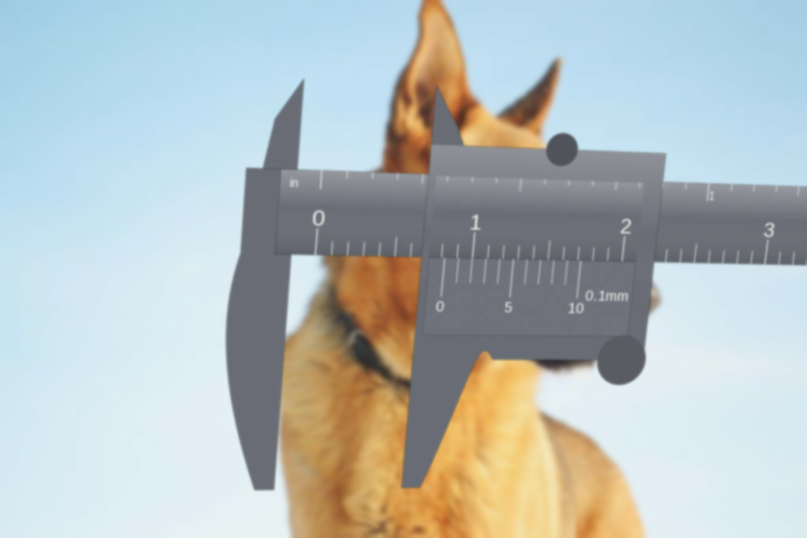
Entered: 8.2 mm
